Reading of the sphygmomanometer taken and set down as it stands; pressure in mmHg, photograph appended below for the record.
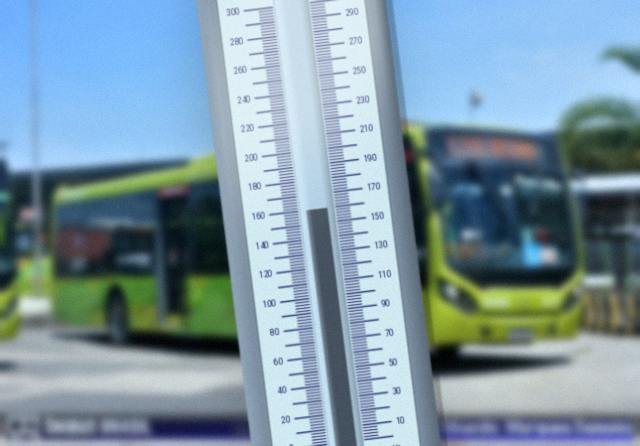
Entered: 160 mmHg
